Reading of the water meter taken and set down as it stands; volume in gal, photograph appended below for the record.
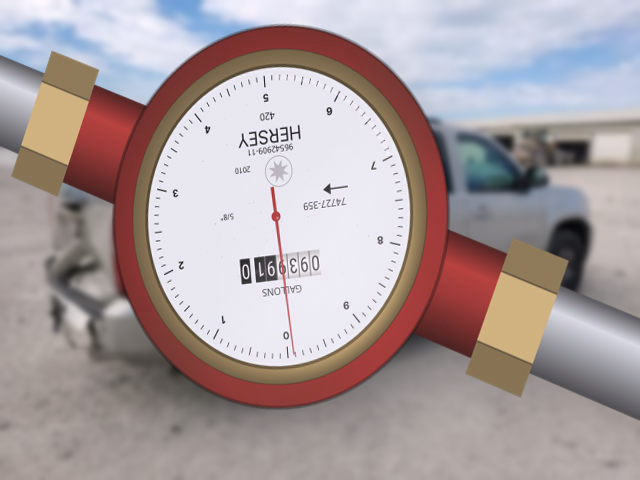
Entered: 939909.9 gal
